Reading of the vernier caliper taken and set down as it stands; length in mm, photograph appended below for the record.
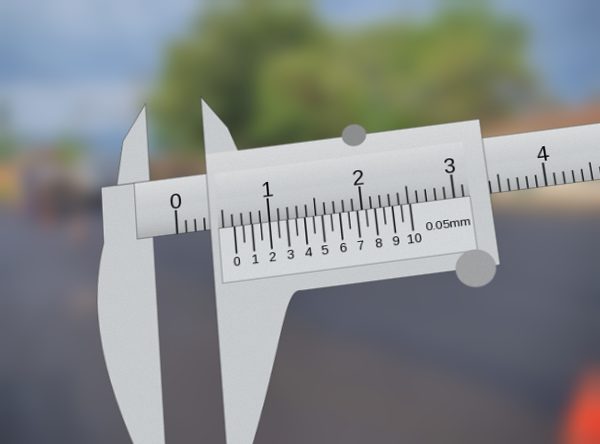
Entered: 6.2 mm
